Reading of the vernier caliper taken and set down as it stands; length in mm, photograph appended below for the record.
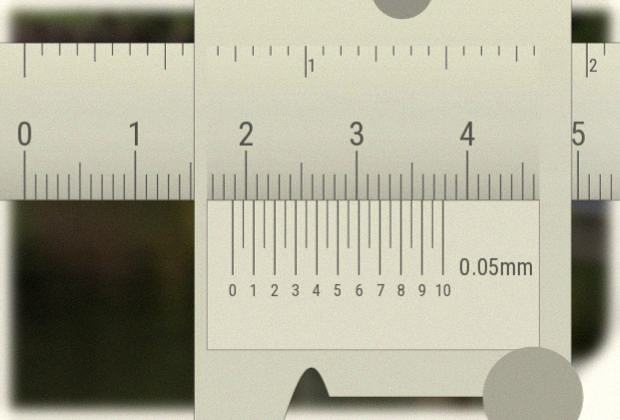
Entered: 18.8 mm
